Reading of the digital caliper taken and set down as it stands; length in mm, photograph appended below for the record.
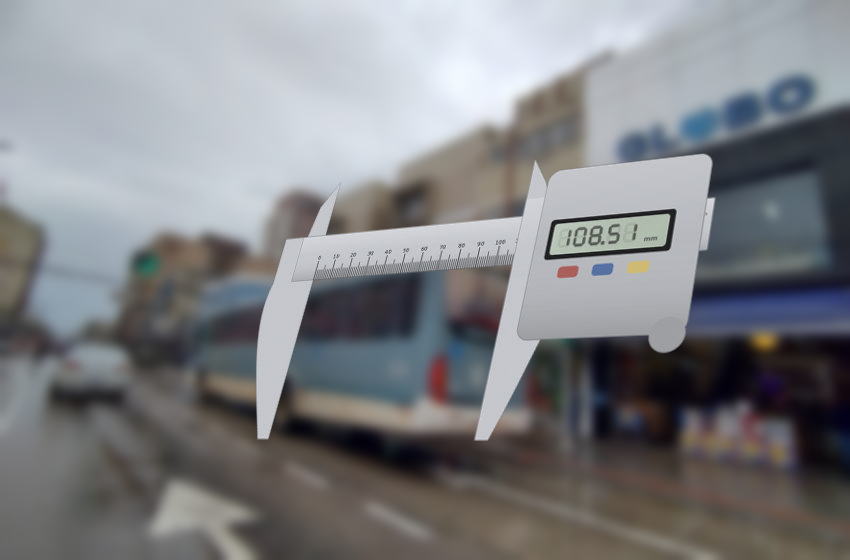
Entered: 108.51 mm
